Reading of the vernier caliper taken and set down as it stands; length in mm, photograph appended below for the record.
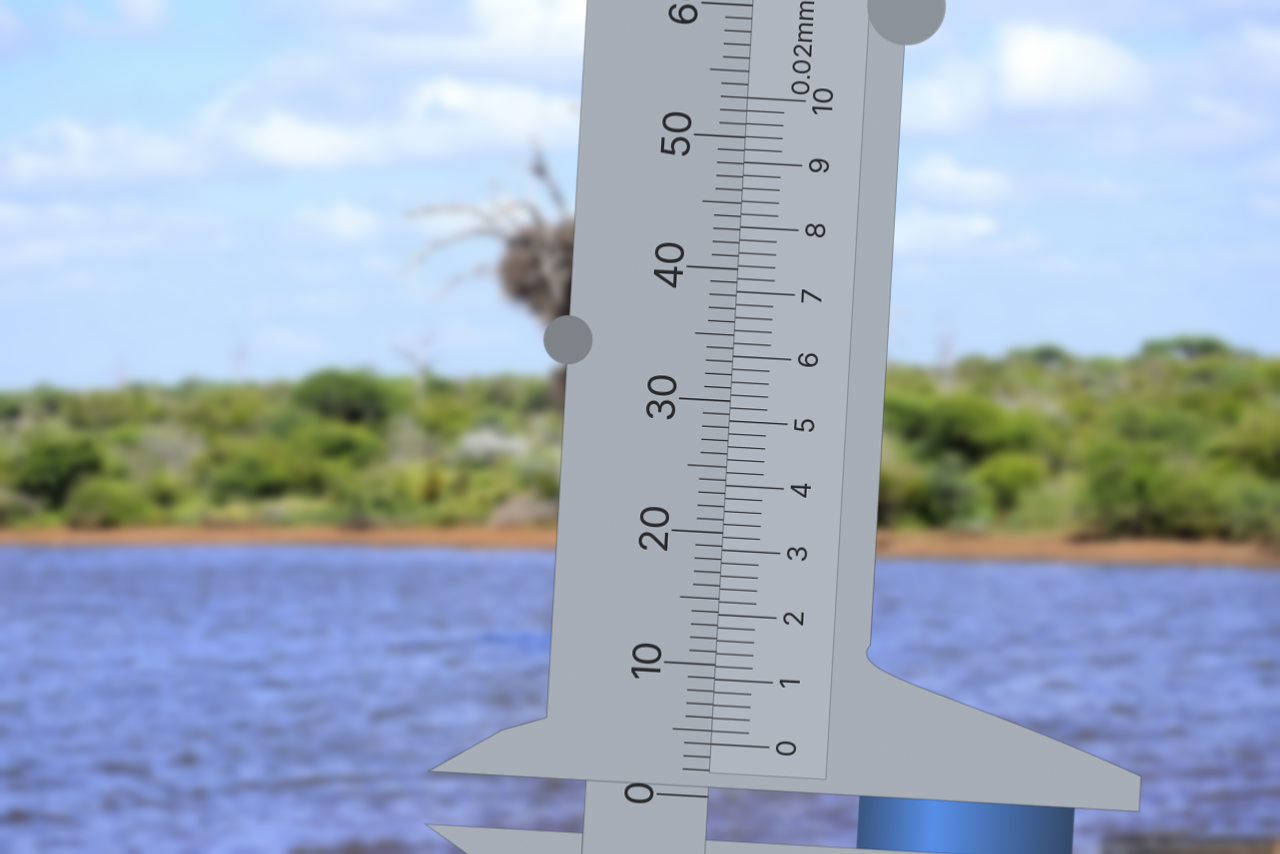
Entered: 4.0 mm
